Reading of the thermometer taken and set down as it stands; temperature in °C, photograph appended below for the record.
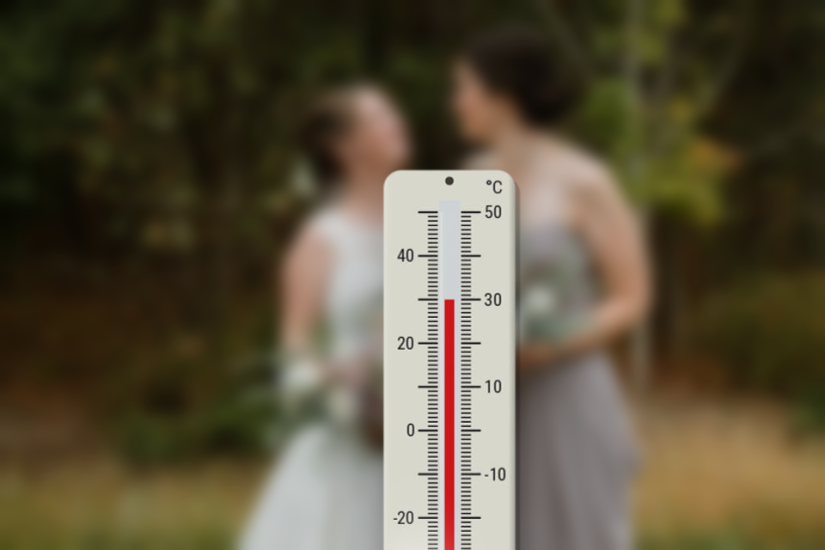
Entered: 30 °C
